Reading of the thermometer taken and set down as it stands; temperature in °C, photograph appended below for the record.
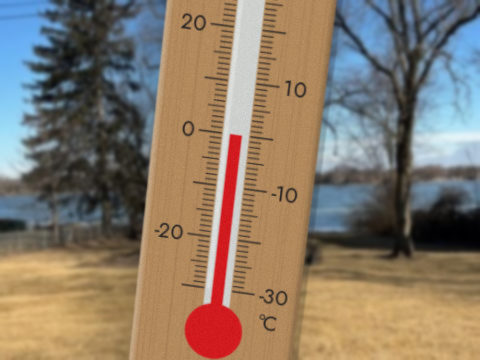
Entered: 0 °C
